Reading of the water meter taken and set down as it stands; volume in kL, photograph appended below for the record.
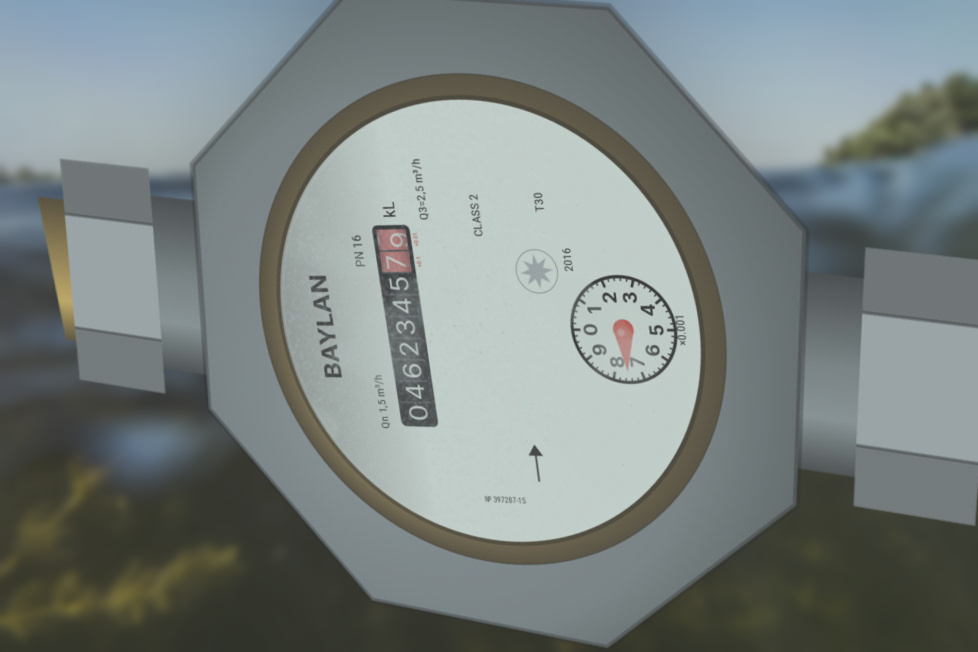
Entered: 462345.787 kL
